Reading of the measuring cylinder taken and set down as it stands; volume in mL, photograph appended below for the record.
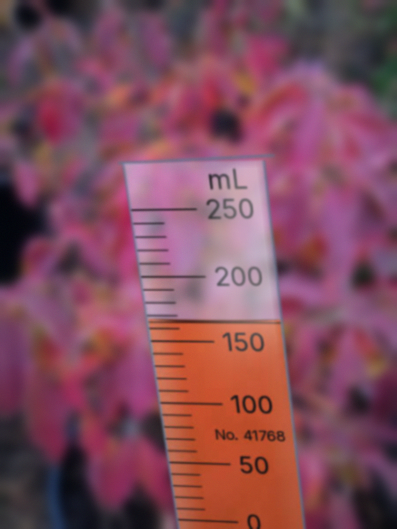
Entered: 165 mL
